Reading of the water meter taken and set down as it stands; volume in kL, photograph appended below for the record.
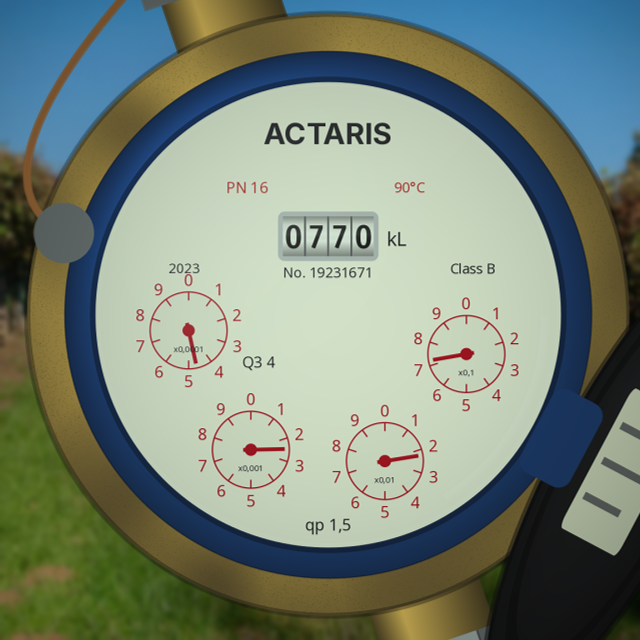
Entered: 770.7224 kL
